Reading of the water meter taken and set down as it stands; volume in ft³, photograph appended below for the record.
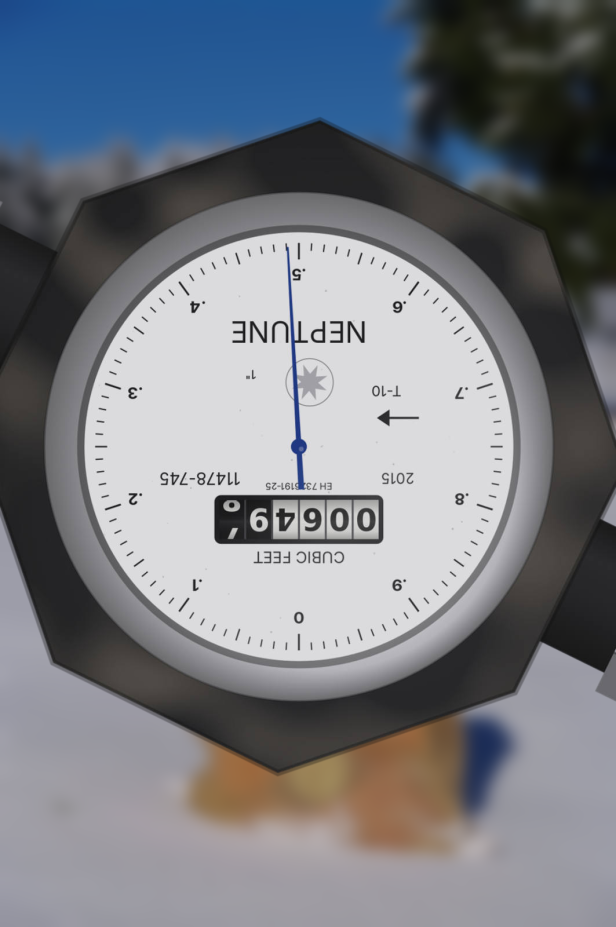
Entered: 6497.49 ft³
